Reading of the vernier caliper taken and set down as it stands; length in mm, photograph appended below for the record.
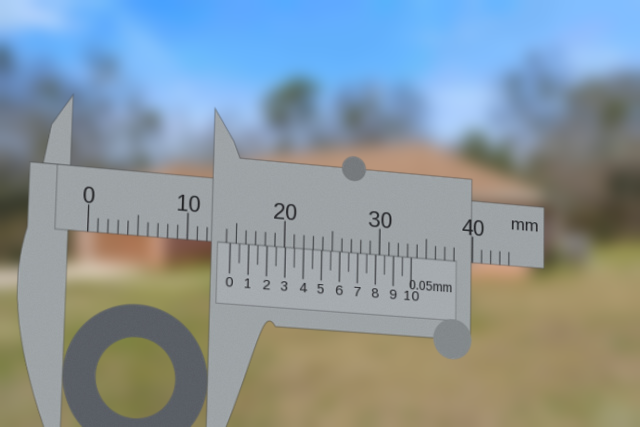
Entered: 14.4 mm
